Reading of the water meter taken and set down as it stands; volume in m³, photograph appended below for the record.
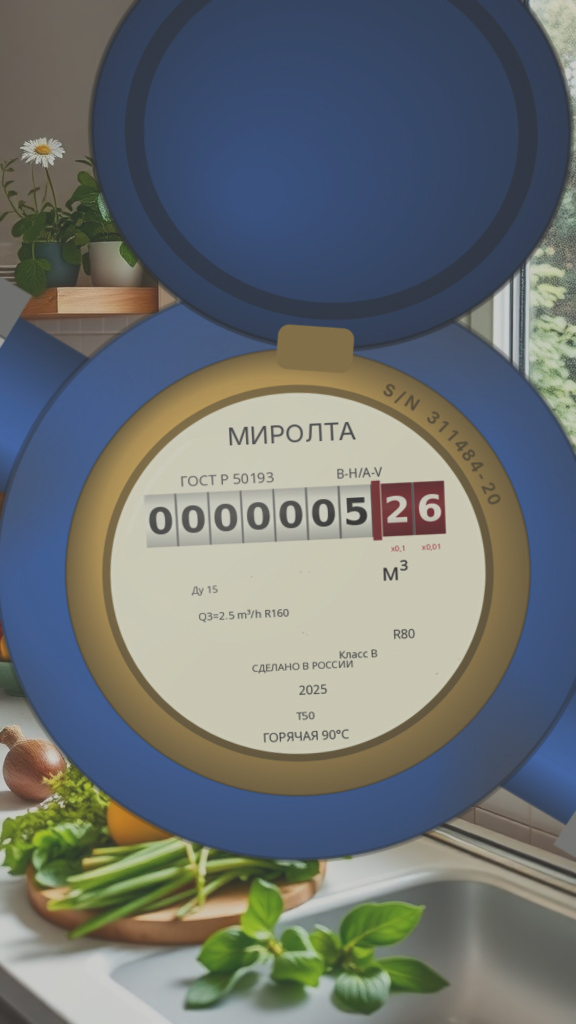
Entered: 5.26 m³
